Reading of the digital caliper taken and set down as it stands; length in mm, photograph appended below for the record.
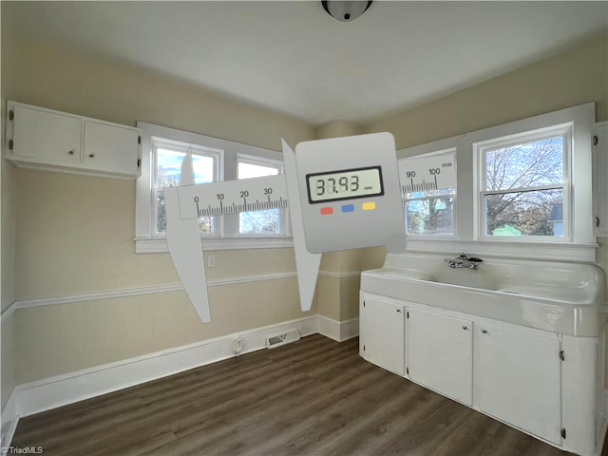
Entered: 37.93 mm
